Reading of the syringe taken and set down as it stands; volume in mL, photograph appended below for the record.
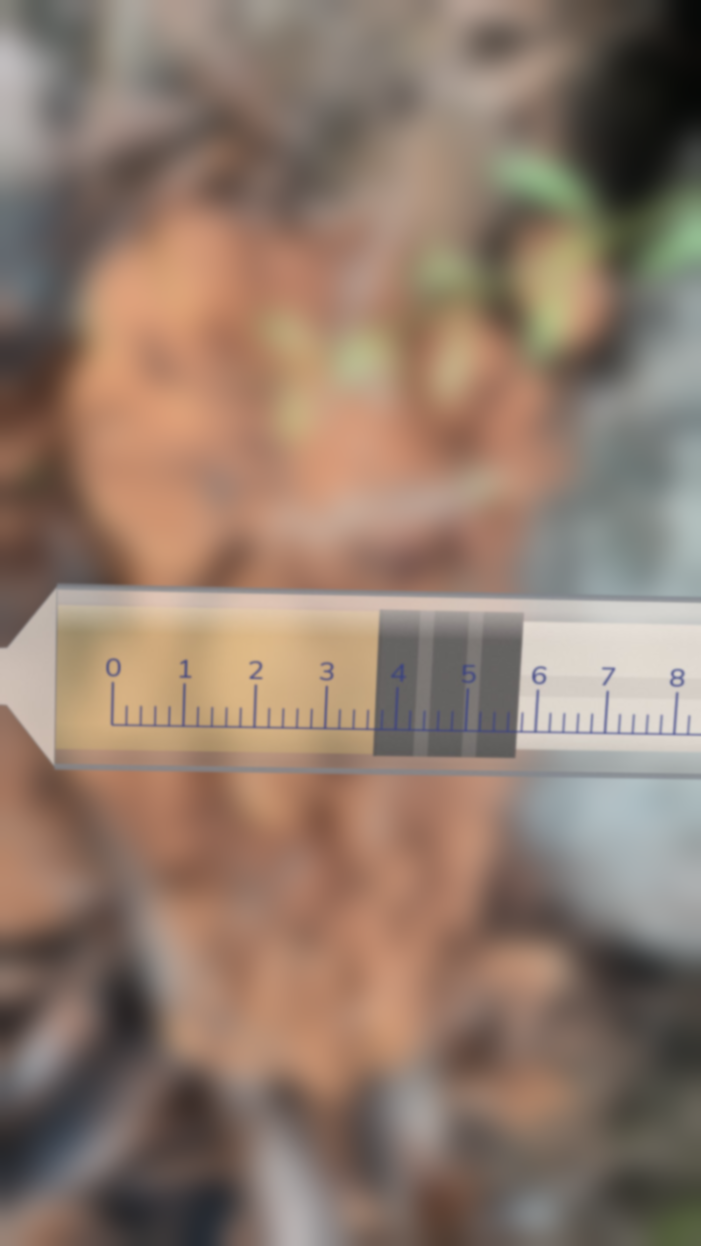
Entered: 3.7 mL
